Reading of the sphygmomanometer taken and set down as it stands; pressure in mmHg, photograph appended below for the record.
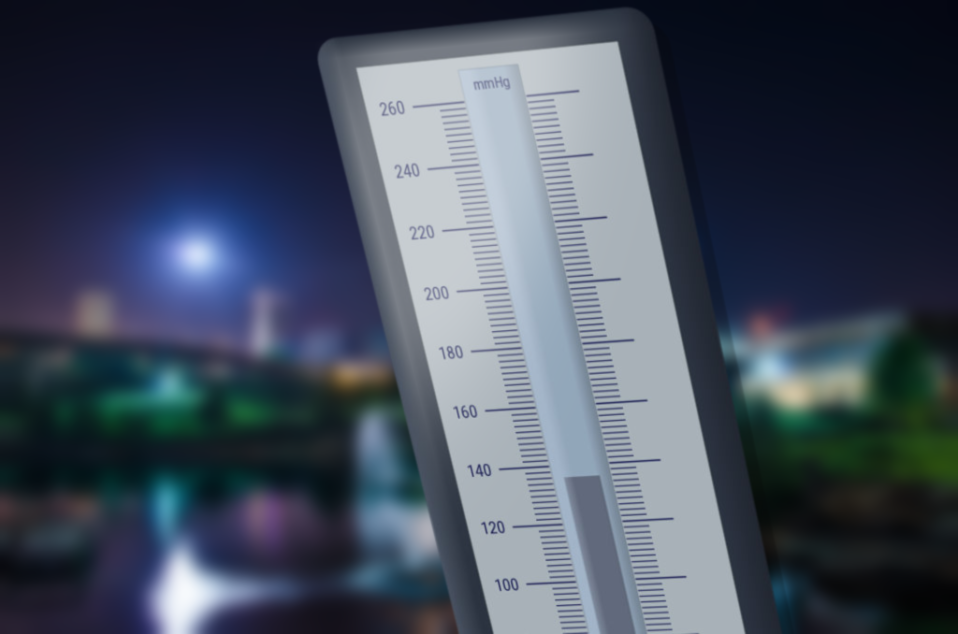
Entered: 136 mmHg
